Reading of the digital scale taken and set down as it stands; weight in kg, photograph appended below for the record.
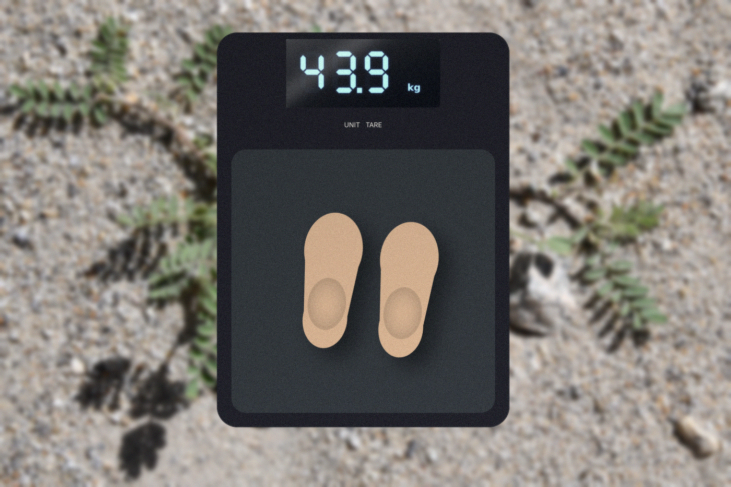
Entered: 43.9 kg
